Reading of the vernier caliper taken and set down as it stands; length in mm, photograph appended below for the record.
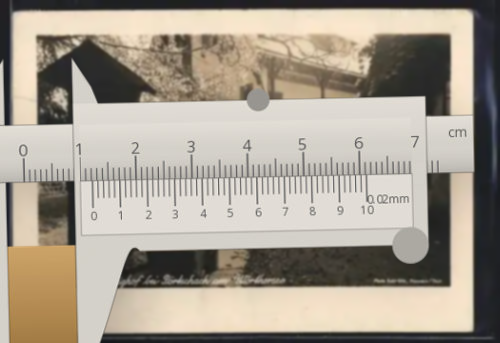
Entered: 12.2 mm
